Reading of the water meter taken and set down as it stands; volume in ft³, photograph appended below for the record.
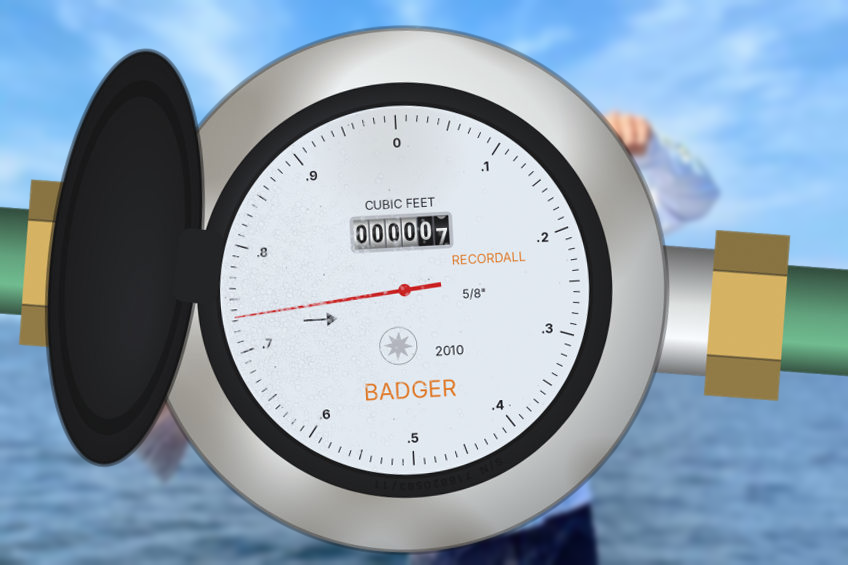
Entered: 6.73 ft³
